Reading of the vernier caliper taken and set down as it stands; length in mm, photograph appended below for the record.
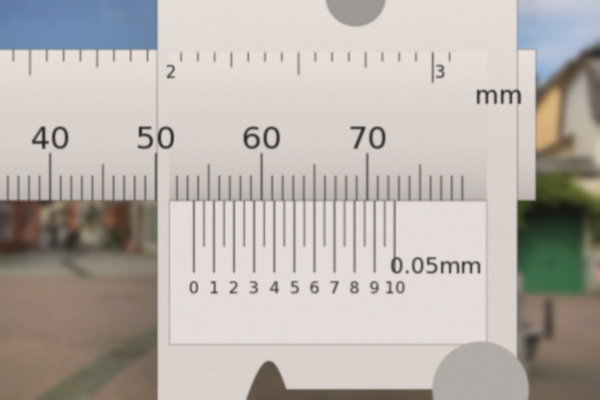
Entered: 53.6 mm
